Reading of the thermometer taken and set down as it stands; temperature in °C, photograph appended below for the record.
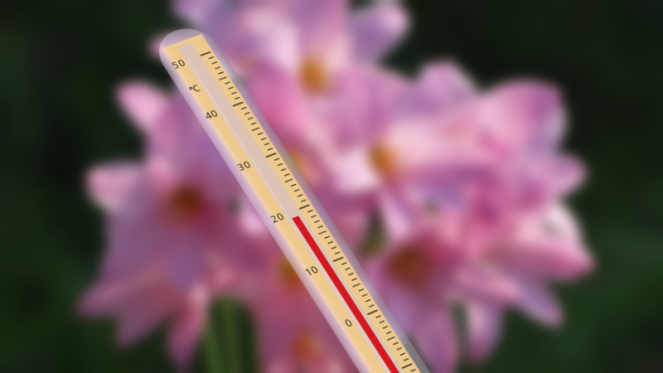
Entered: 19 °C
